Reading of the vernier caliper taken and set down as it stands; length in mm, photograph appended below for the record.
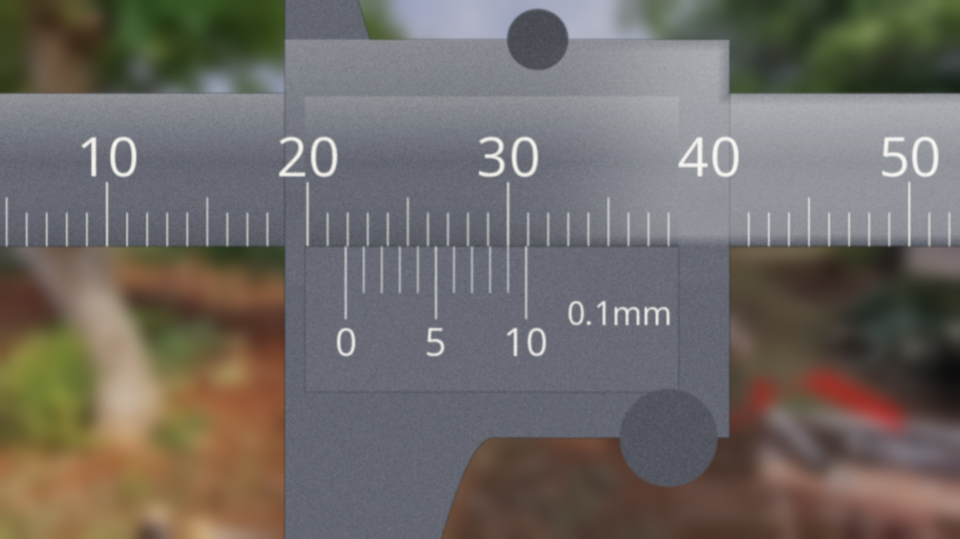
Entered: 21.9 mm
